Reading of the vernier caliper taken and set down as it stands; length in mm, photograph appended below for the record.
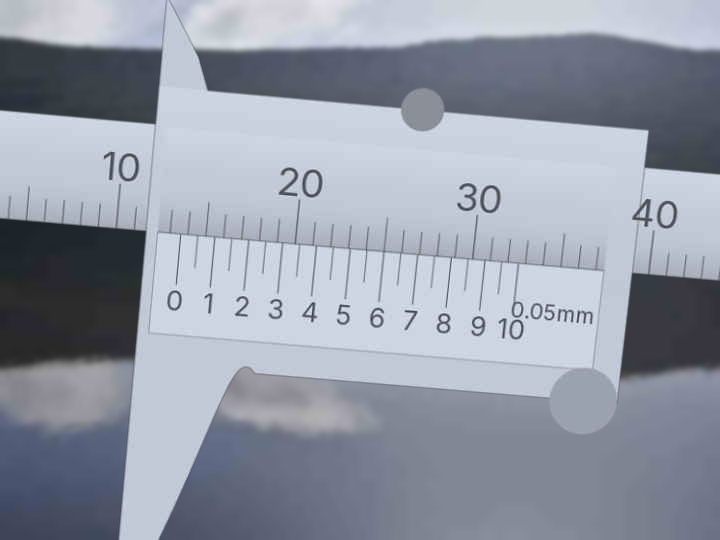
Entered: 13.6 mm
